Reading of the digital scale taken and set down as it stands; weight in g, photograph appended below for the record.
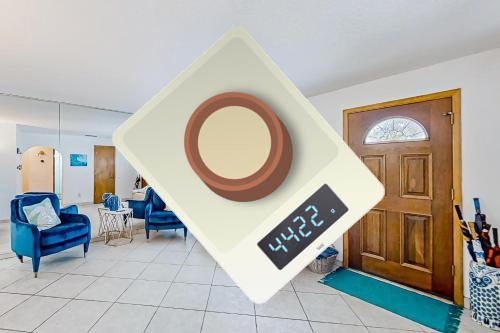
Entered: 4422 g
